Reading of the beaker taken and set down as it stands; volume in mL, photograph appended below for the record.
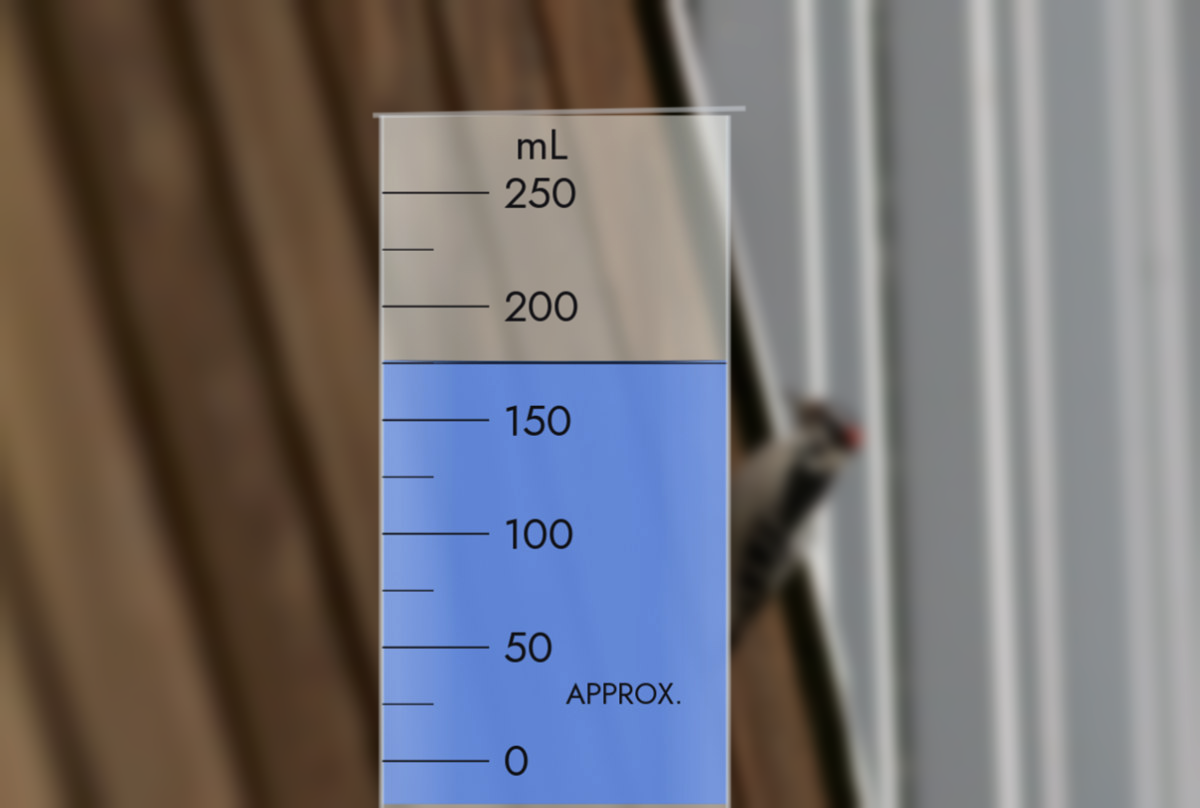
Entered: 175 mL
